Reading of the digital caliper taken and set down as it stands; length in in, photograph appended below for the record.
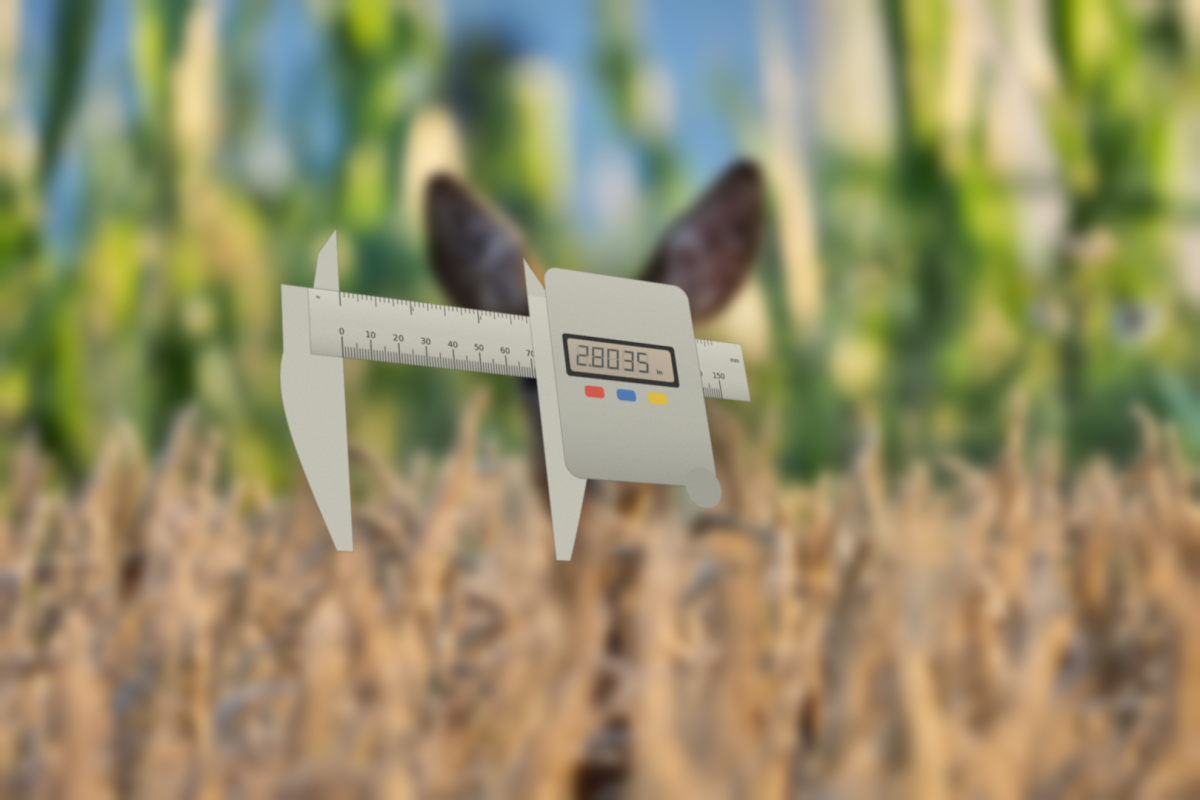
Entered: 2.8035 in
